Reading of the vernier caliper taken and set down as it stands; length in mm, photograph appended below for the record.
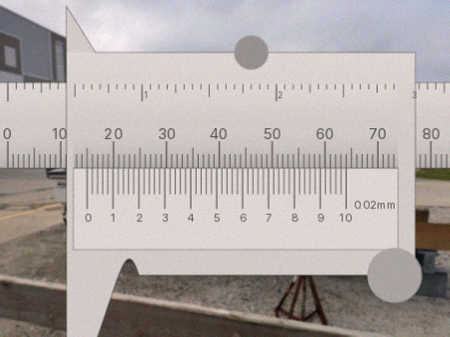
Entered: 15.0 mm
